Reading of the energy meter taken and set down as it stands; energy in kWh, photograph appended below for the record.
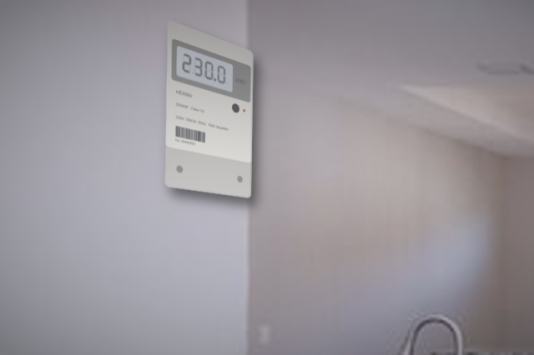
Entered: 230.0 kWh
